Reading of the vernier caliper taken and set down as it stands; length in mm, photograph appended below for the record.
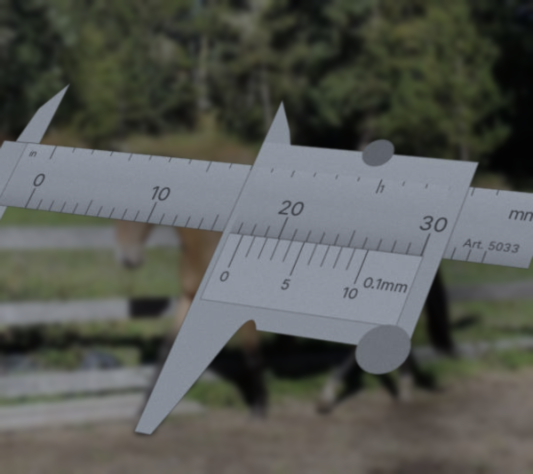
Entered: 17.4 mm
